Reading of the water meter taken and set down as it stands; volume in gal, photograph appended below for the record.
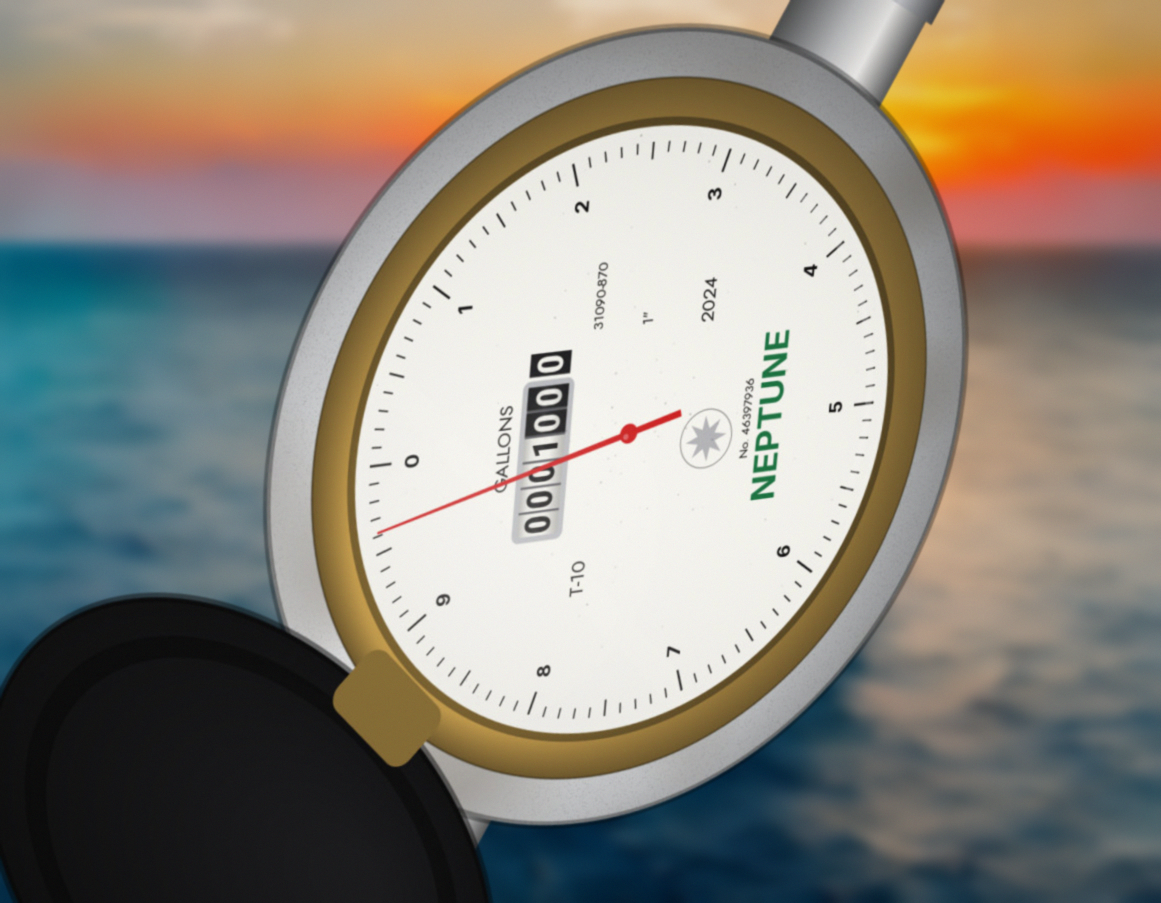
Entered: 999.6 gal
